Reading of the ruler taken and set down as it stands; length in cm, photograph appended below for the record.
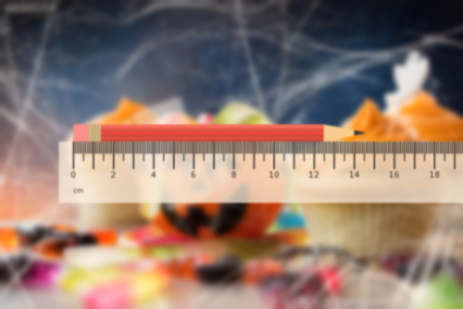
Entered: 14.5 cm
